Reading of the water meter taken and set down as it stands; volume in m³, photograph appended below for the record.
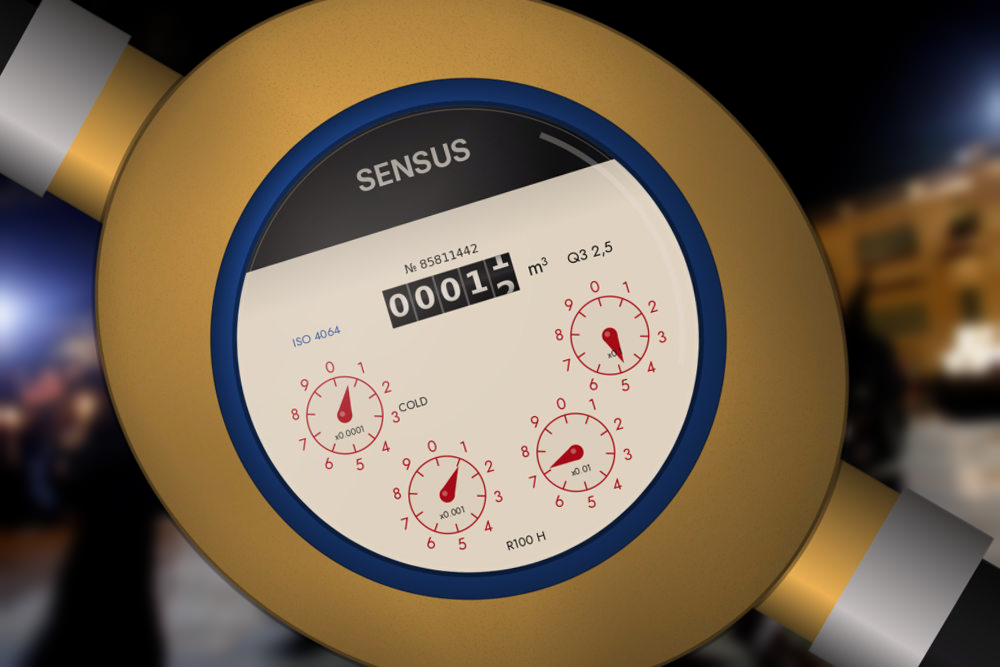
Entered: 11.4710 m³
